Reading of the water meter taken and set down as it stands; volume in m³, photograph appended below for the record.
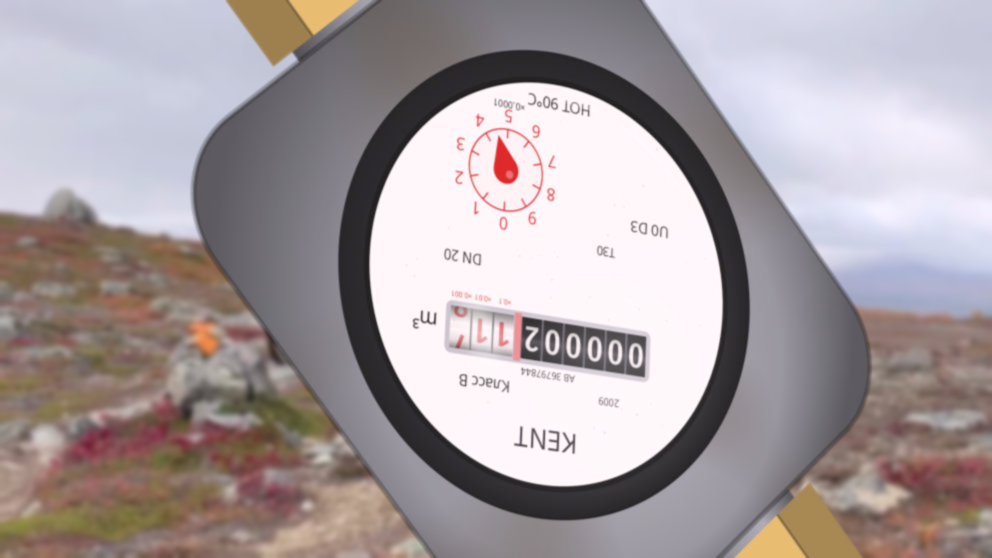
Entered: 2.1174 m³
